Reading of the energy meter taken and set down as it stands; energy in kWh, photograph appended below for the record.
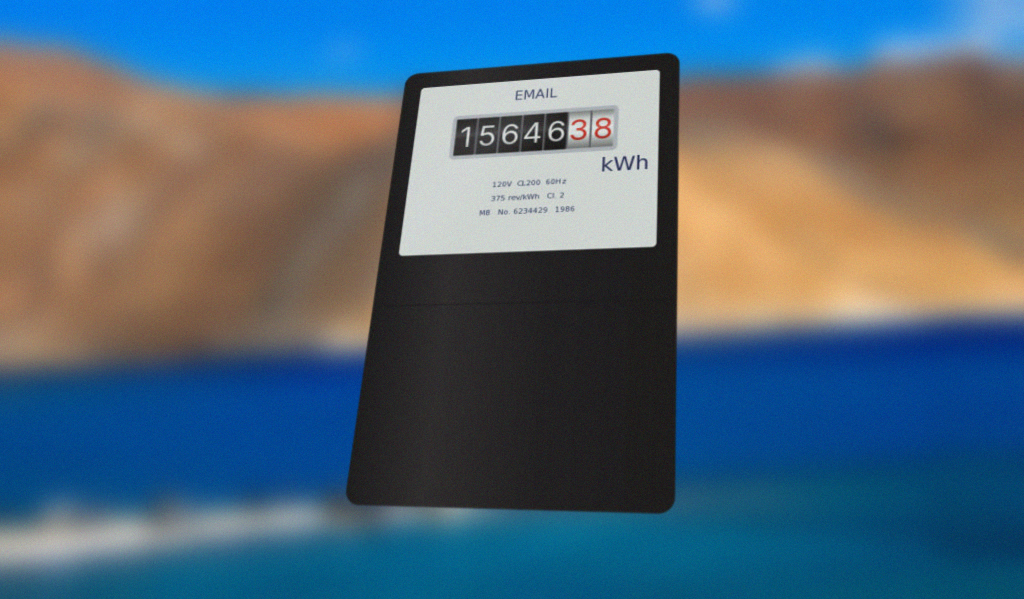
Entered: 15646.38 kWh
